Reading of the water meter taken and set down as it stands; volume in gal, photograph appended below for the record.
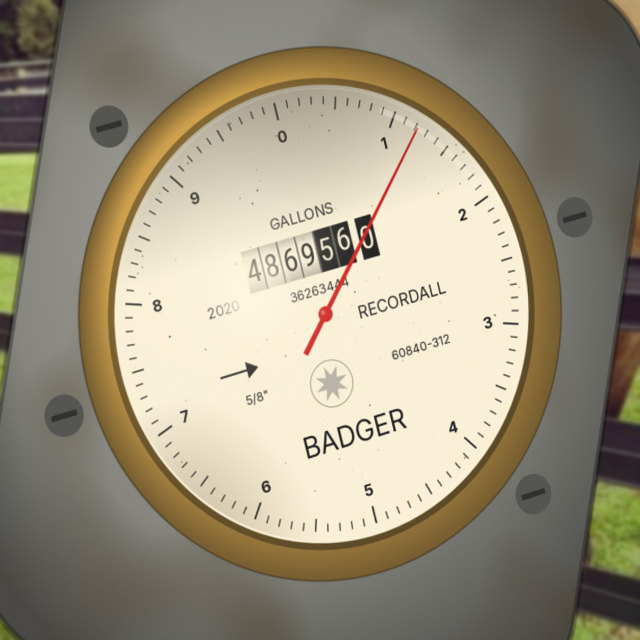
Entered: 4869561.2 gal
